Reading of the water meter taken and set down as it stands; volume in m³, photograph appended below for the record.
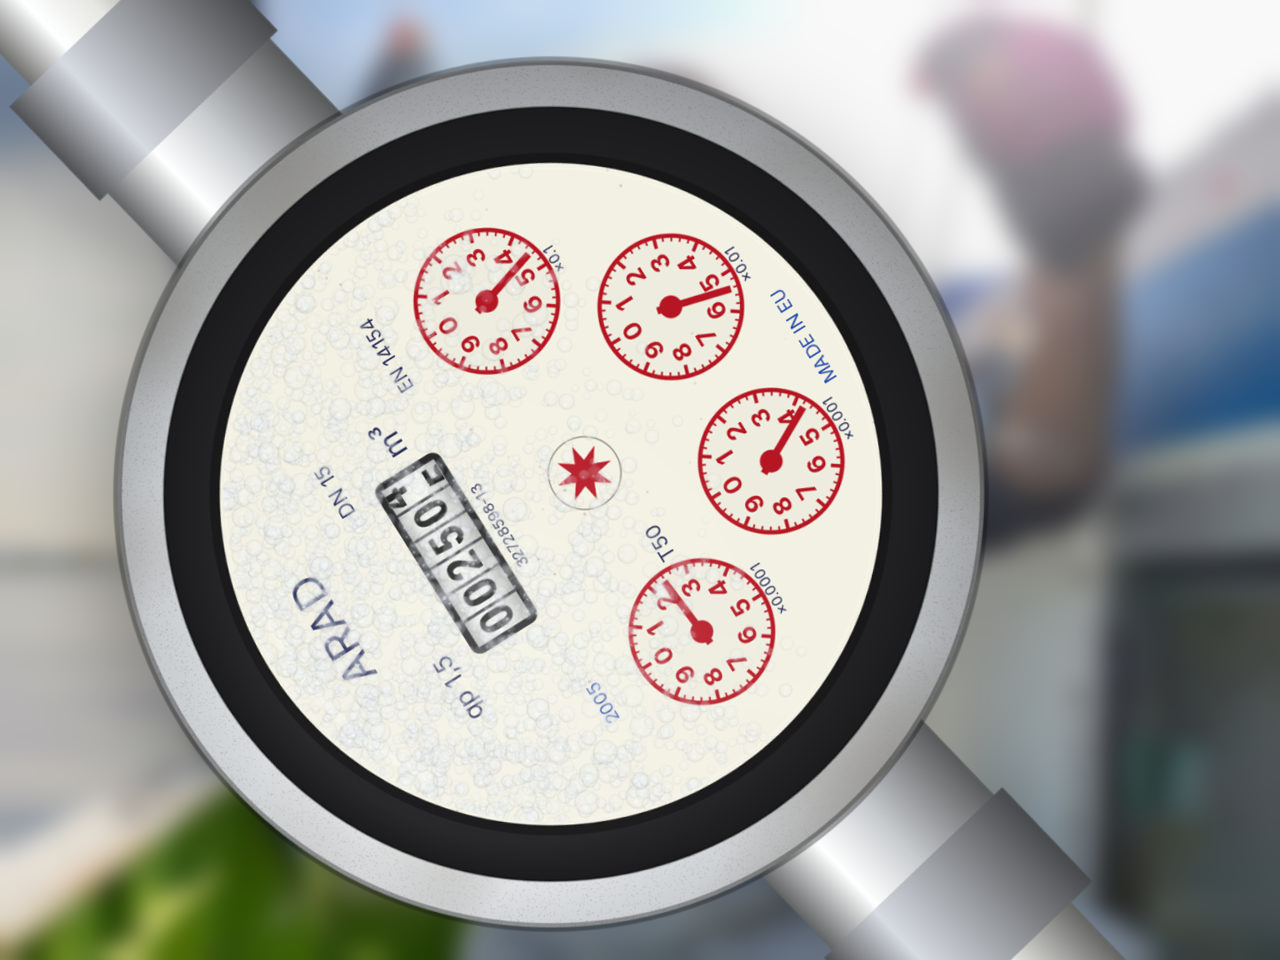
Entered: 2504.4542 m³
